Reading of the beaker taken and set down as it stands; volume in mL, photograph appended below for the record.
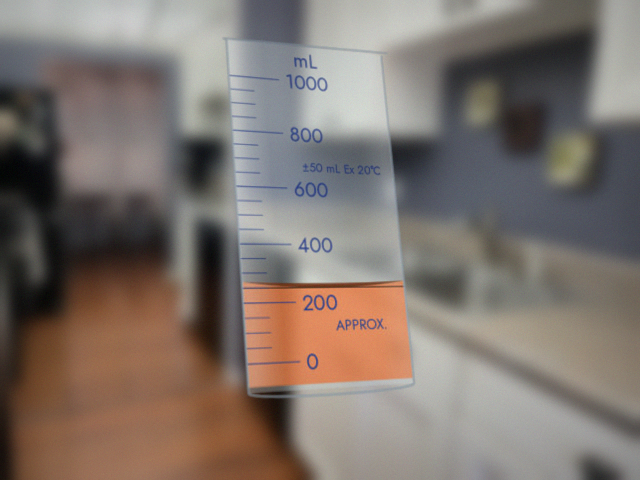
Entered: 250 mL
